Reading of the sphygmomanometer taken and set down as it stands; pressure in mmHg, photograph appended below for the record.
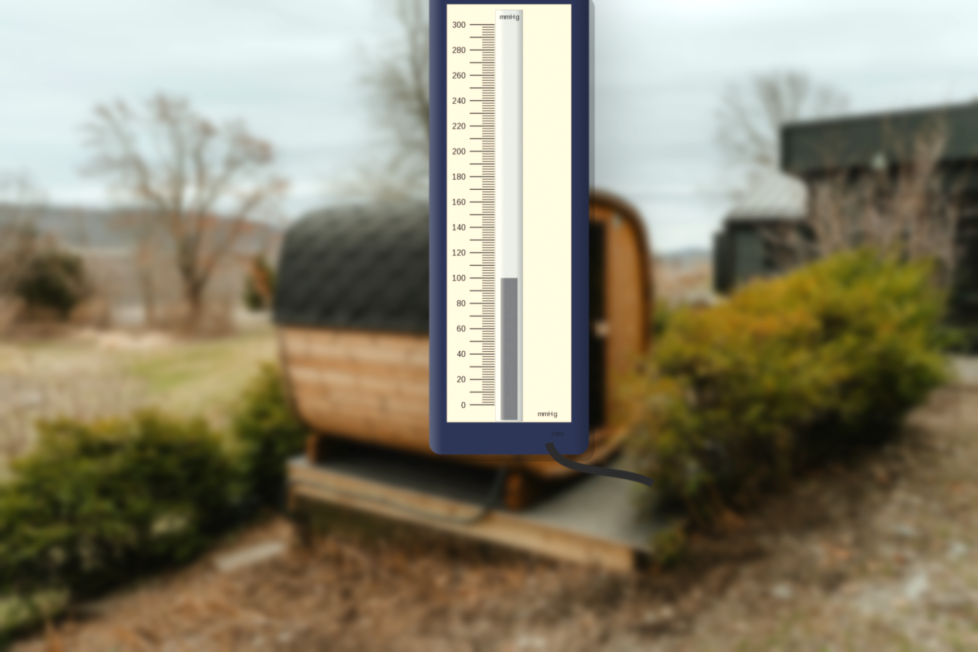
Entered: 100 mmHg
